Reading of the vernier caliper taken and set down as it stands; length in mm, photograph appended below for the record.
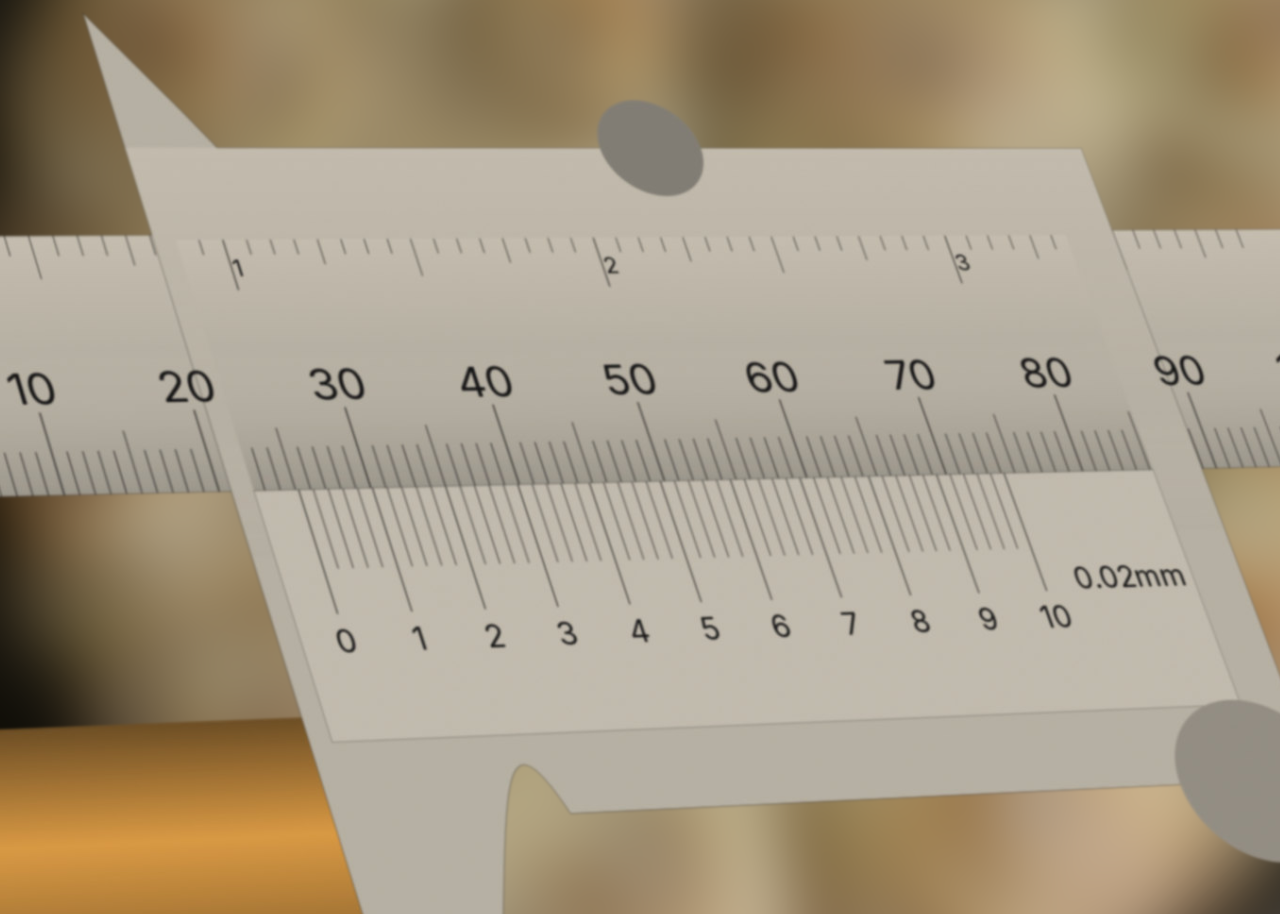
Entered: 25.2 mm
